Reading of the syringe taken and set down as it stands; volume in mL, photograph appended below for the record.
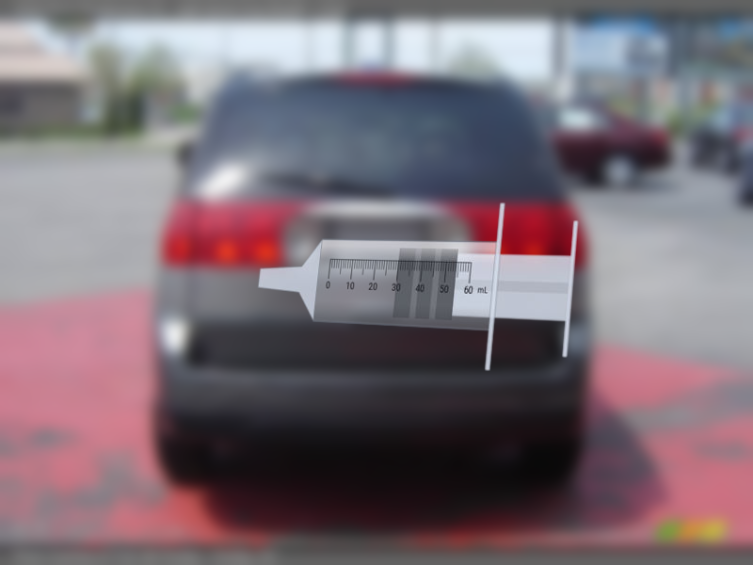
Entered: 30 mL
